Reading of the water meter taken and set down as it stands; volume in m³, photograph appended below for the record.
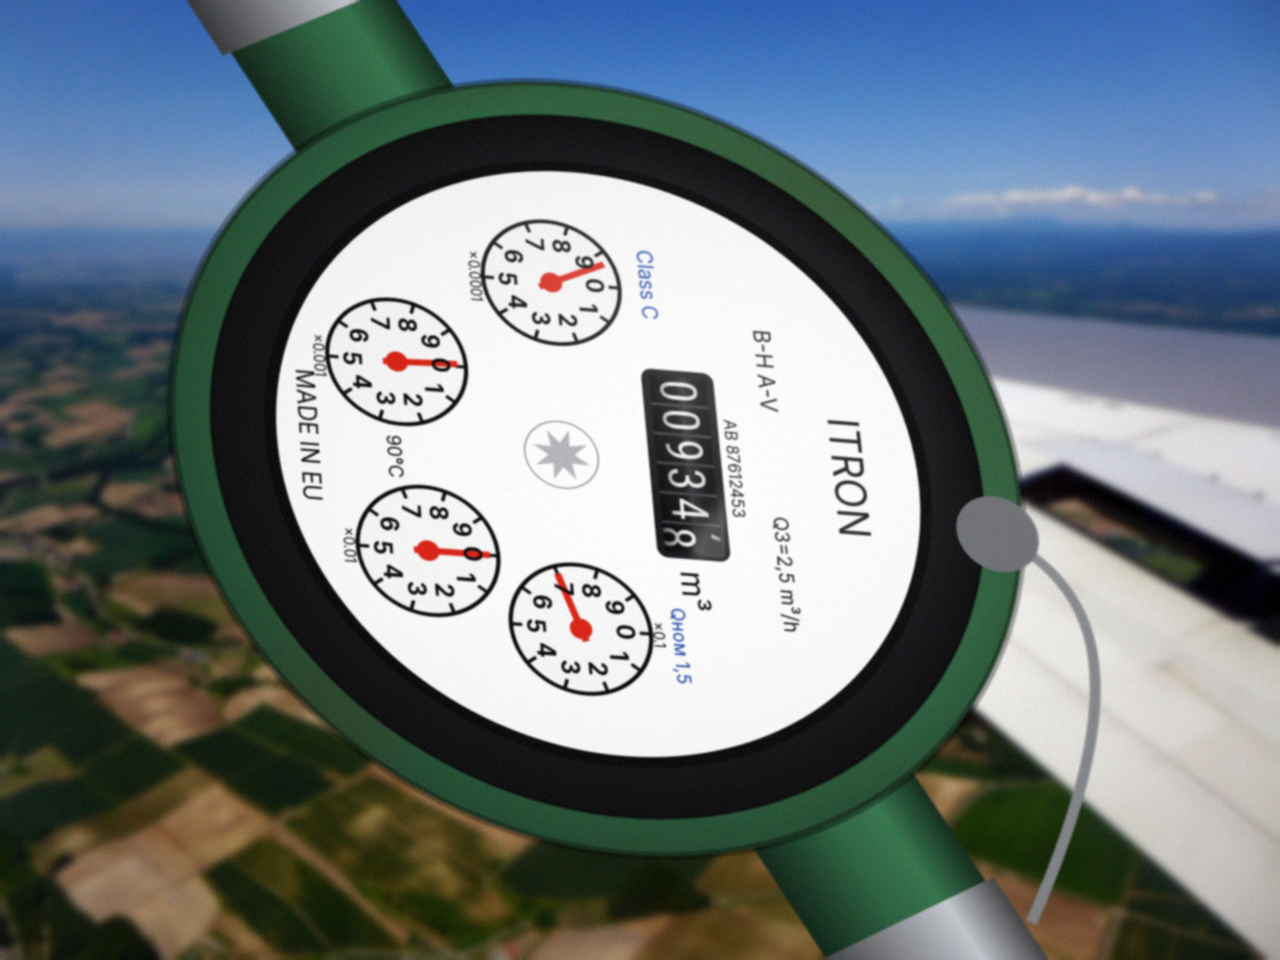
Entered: 9347.6999 m³
